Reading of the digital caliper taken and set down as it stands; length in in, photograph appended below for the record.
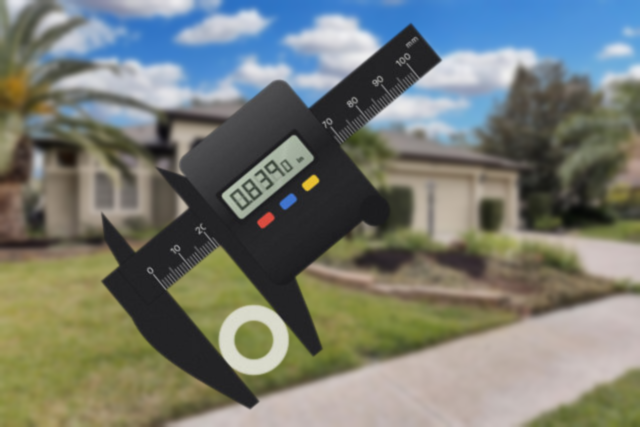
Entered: 0.8390 in
